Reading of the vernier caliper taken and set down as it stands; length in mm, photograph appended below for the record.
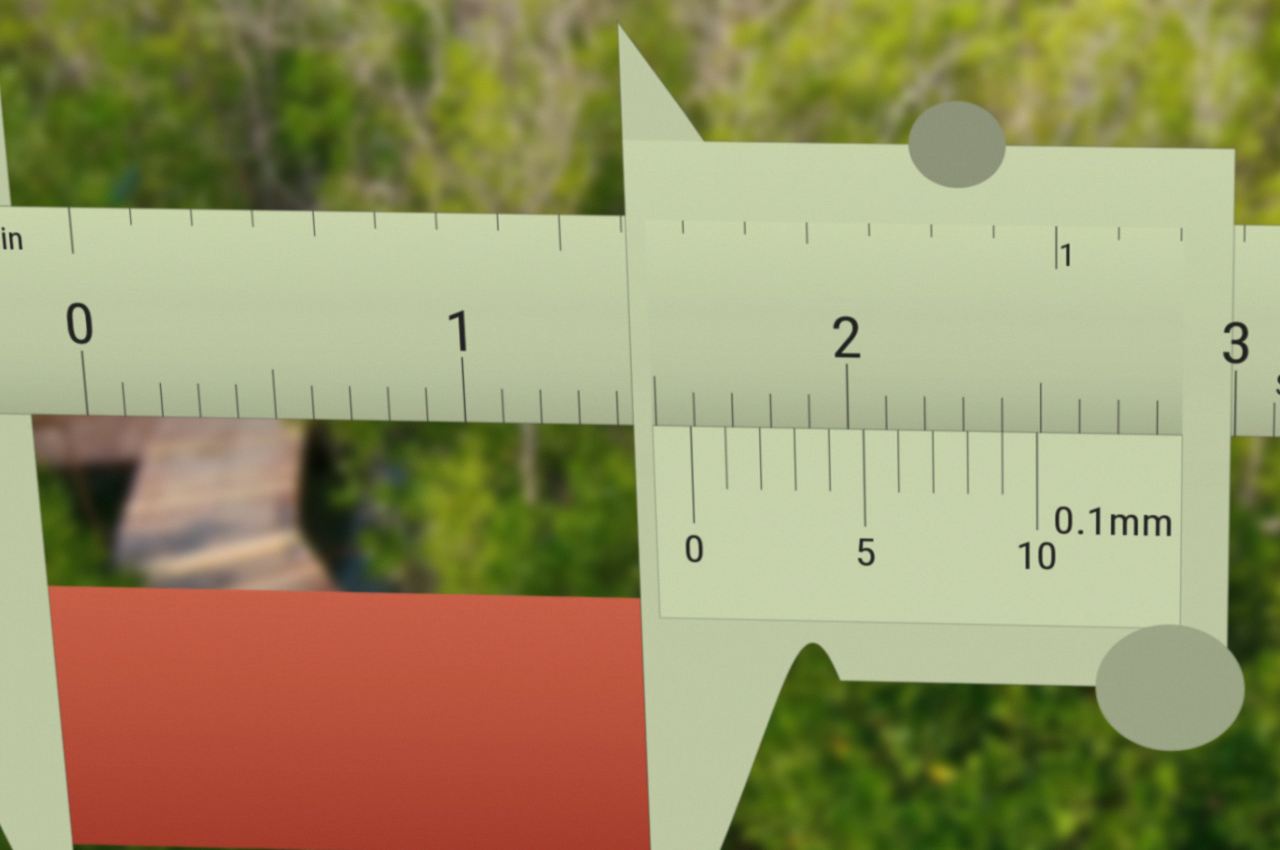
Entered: 15.9 mm
